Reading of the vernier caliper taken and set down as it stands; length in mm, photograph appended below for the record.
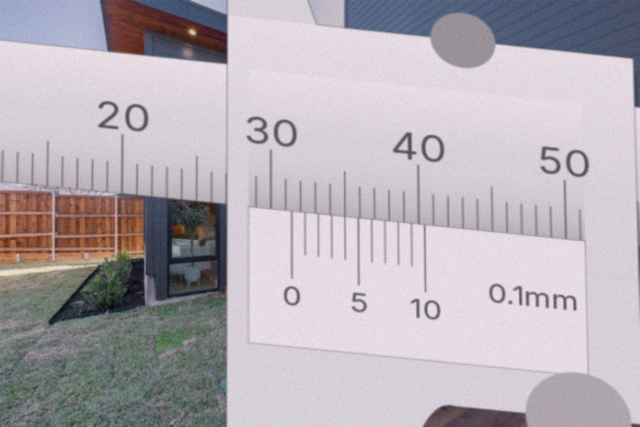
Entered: 31.4 mm
